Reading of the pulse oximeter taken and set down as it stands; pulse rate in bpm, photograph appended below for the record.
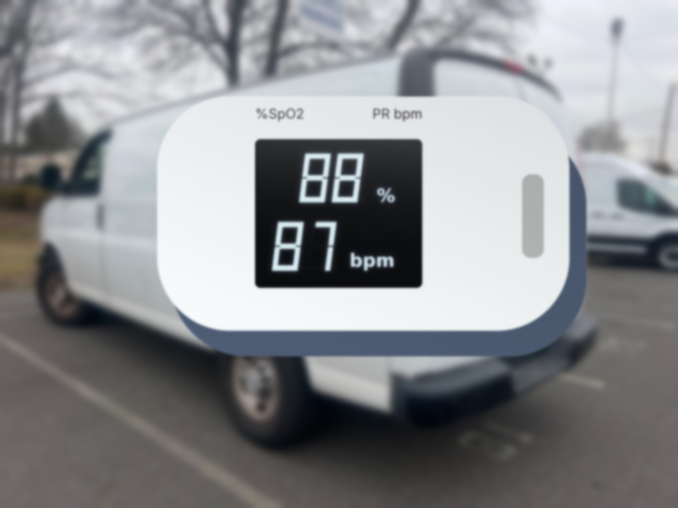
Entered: 87 bpm
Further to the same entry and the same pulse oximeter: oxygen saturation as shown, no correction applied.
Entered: 88 %
